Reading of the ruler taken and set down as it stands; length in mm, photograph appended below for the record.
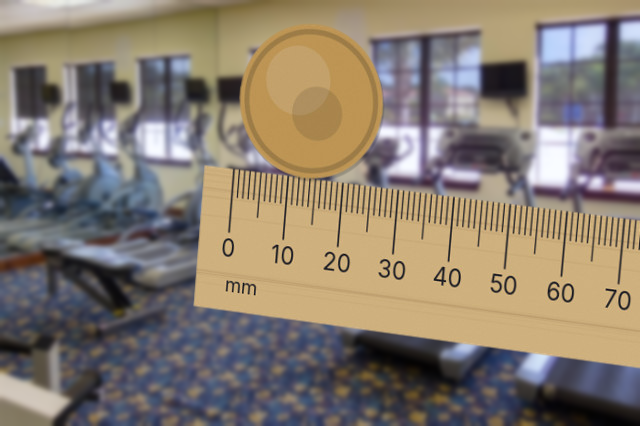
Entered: 26 mm
